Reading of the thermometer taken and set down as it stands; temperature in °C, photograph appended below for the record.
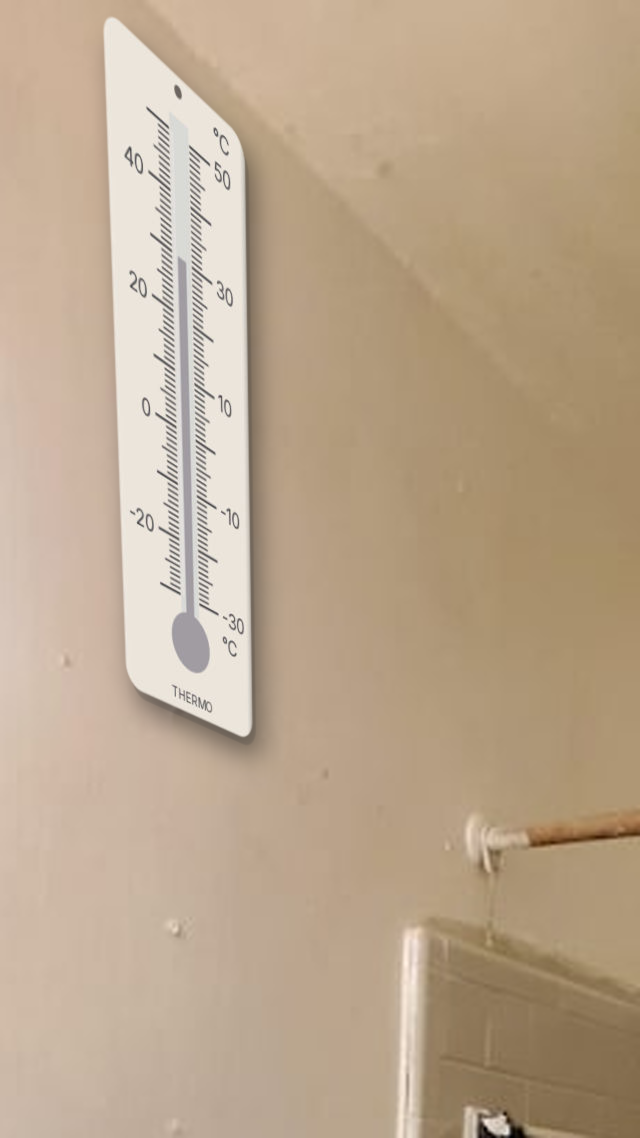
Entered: 30 °C
